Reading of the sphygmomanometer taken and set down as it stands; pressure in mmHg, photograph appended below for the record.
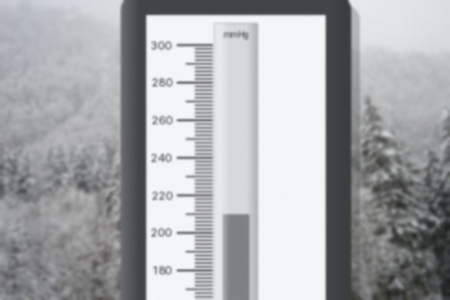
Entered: 210 mmHg
